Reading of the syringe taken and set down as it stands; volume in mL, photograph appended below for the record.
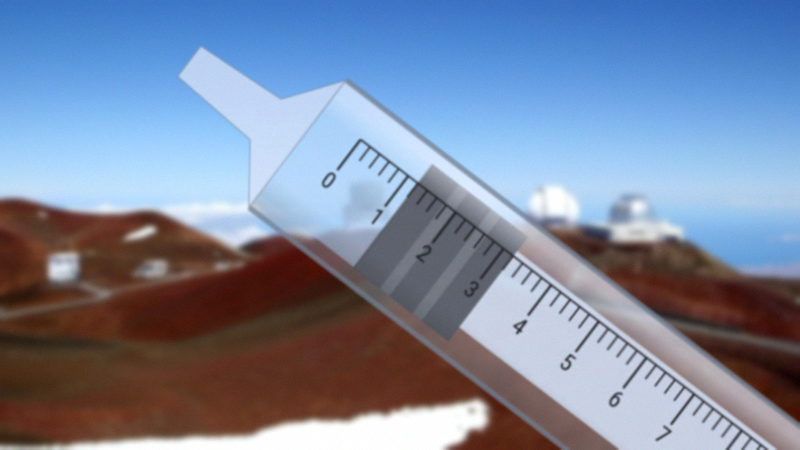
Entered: 1.2 mL
